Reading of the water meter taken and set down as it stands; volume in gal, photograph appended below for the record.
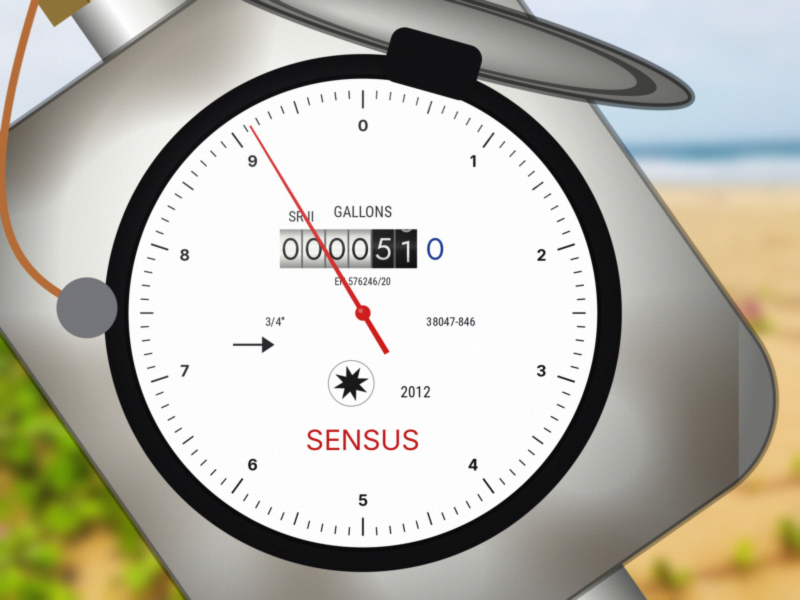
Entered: 509.1 gal
